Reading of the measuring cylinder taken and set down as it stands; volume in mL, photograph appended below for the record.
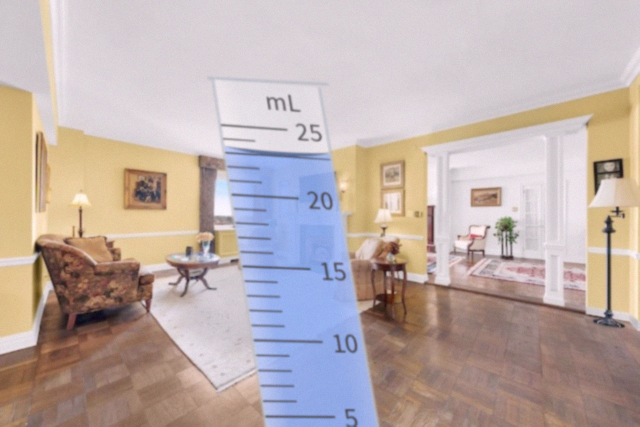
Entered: 23 mL
